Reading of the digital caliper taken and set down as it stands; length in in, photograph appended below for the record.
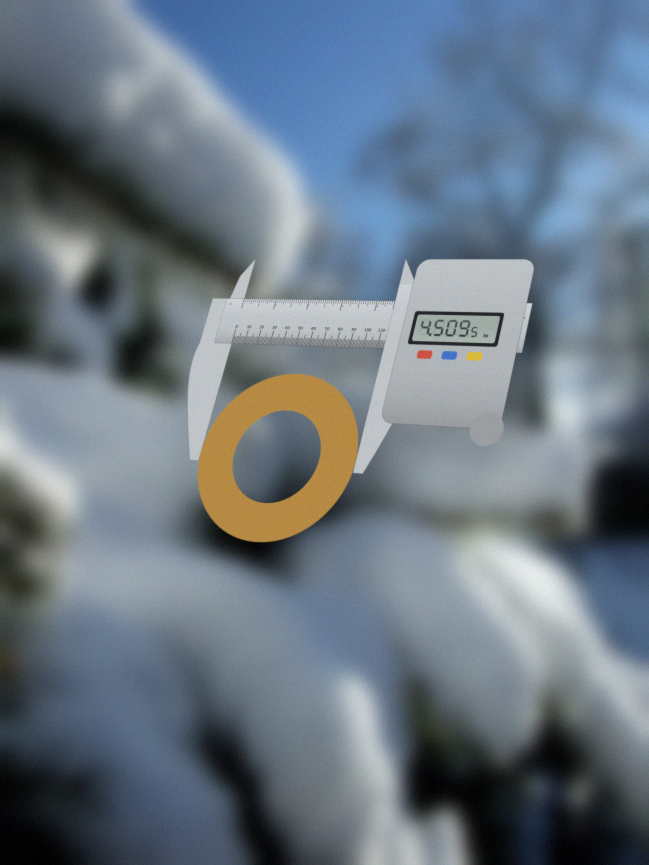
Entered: 4.5095 in
